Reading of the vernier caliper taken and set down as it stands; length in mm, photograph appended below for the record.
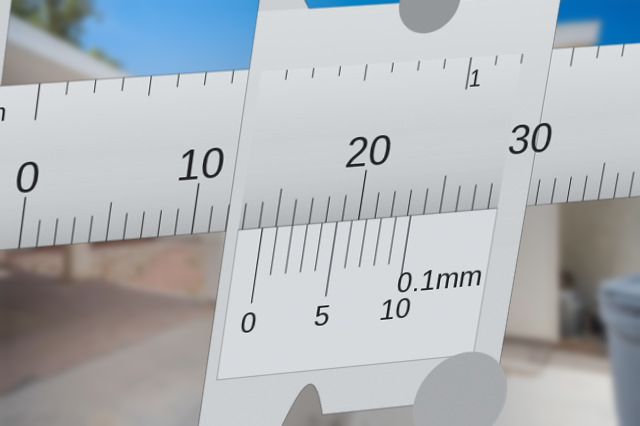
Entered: 14.2 mm
